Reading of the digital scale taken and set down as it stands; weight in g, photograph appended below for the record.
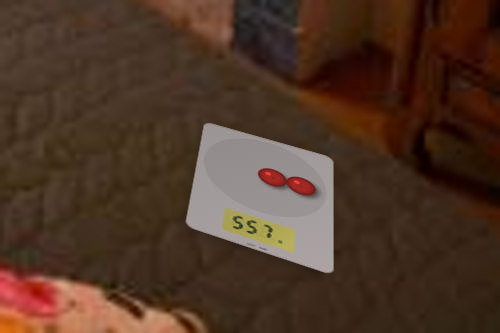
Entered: 557 g
